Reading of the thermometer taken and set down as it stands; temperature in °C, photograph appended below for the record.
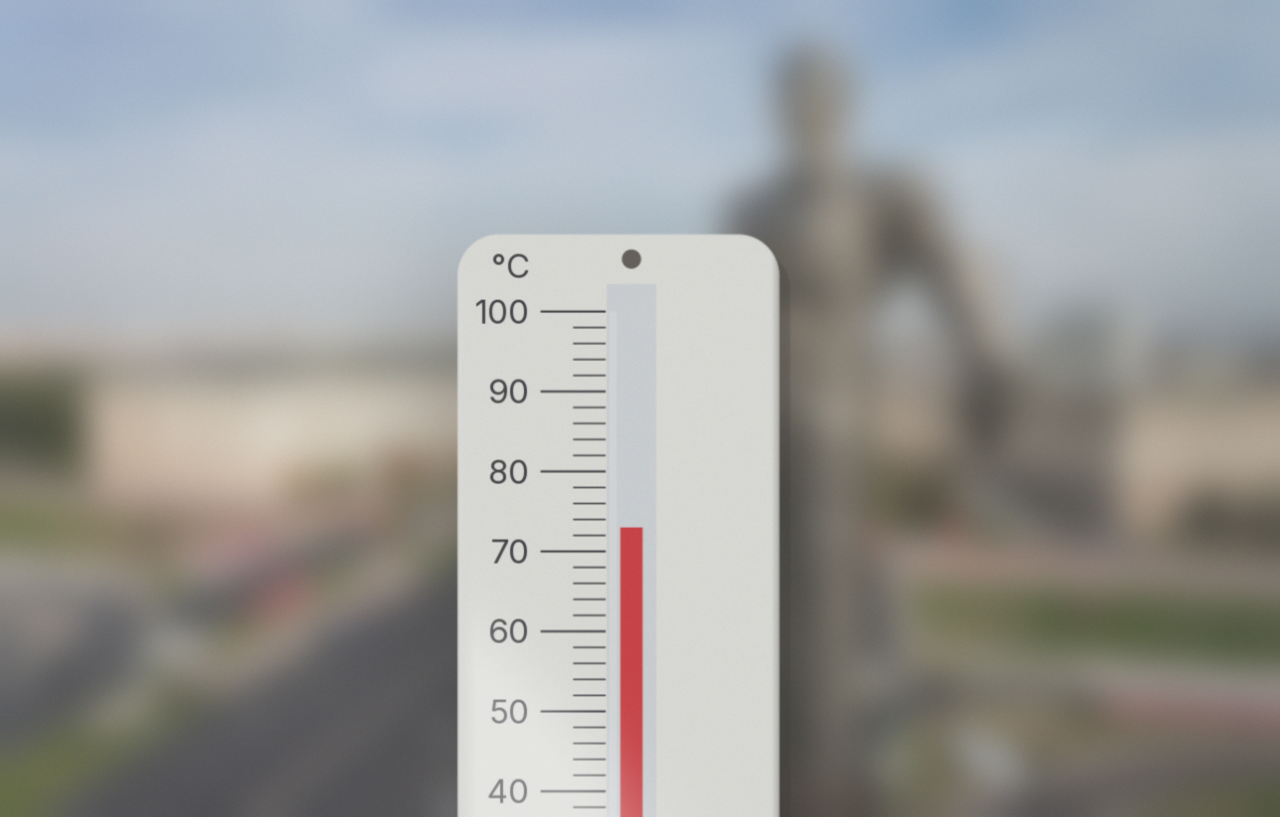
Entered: 73 °C
